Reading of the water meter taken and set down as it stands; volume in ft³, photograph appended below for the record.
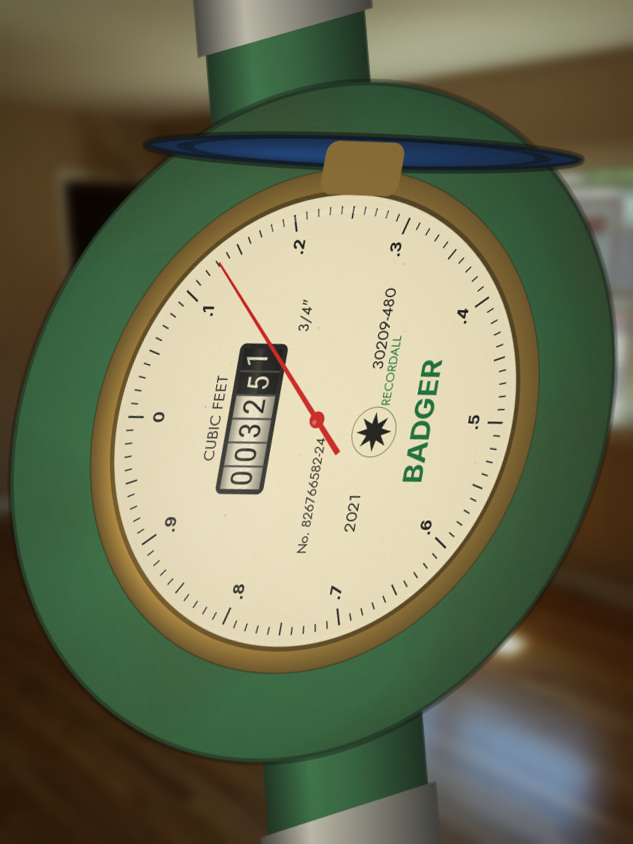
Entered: 3251.13 ft³
